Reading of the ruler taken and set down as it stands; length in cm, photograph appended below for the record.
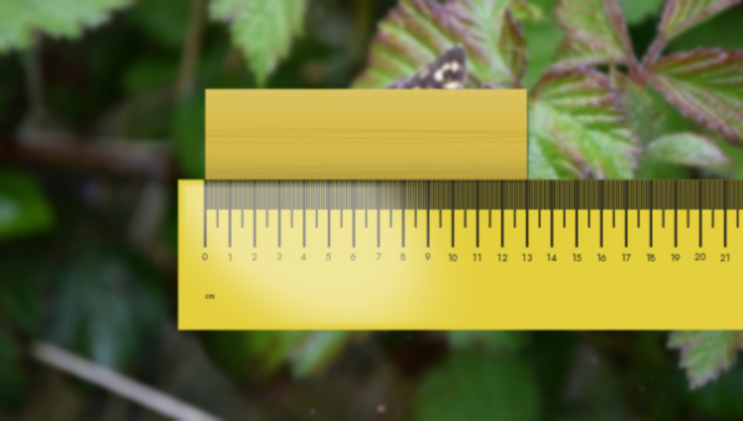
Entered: 13 cm
